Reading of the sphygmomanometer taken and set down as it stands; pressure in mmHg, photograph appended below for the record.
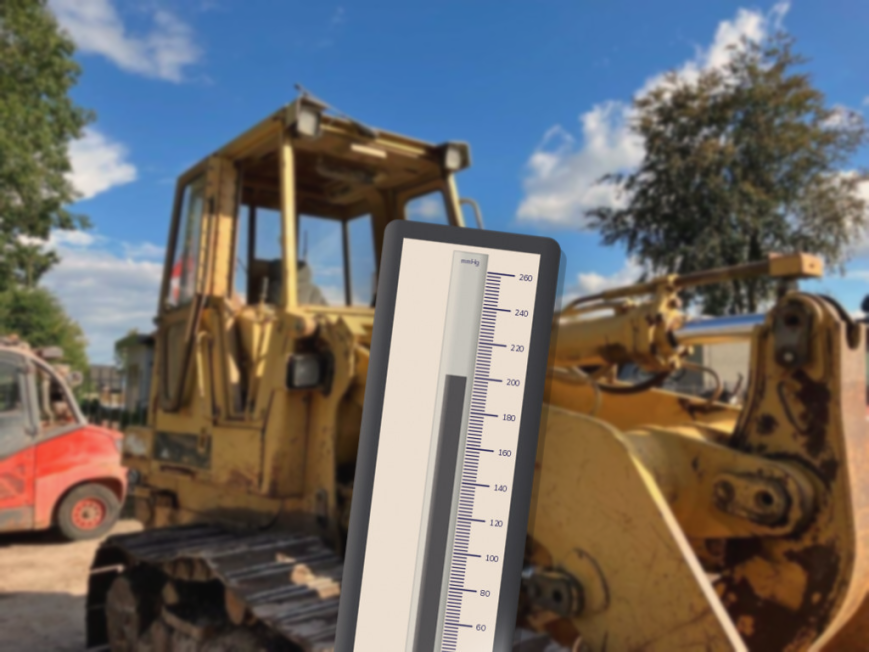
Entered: 200 mmHg
